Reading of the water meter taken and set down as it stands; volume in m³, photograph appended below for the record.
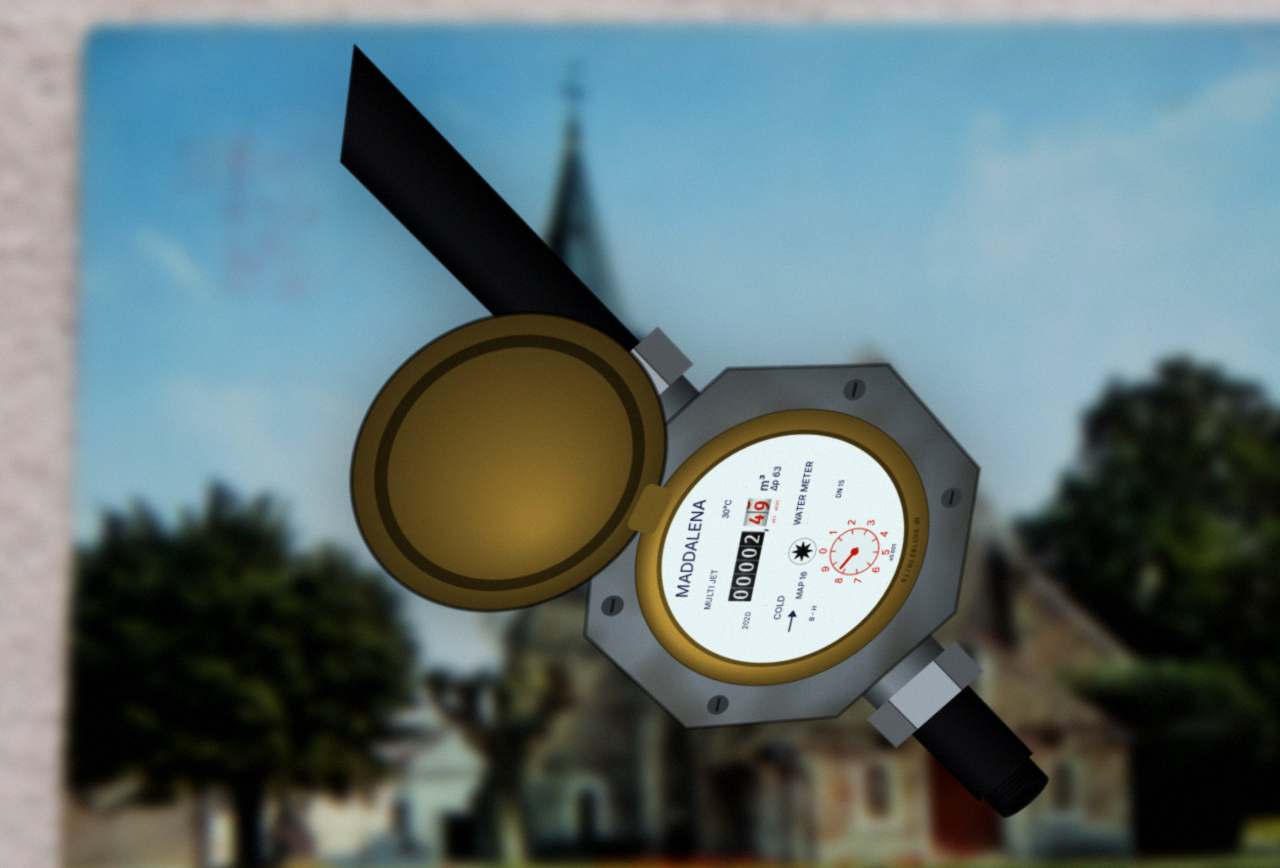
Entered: 2.488 m³
